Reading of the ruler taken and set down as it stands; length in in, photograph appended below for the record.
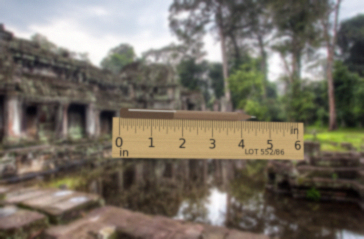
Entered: 4.5 in
